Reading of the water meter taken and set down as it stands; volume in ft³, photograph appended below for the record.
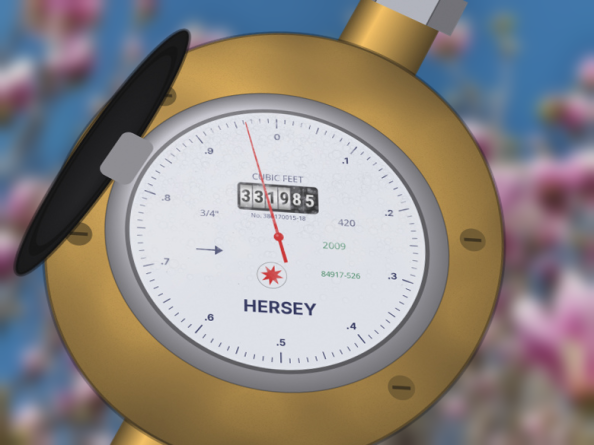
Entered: 331984.96 ft³
